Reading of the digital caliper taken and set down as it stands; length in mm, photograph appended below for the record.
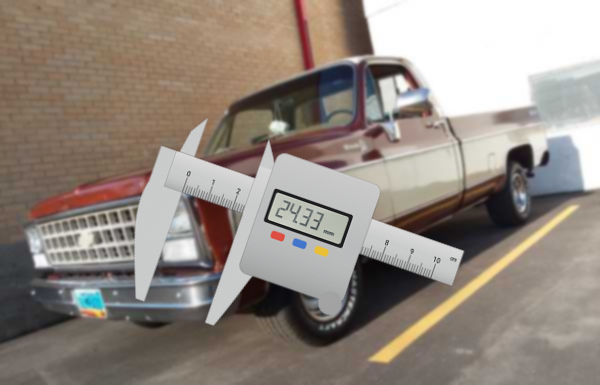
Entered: 24.33 mm
